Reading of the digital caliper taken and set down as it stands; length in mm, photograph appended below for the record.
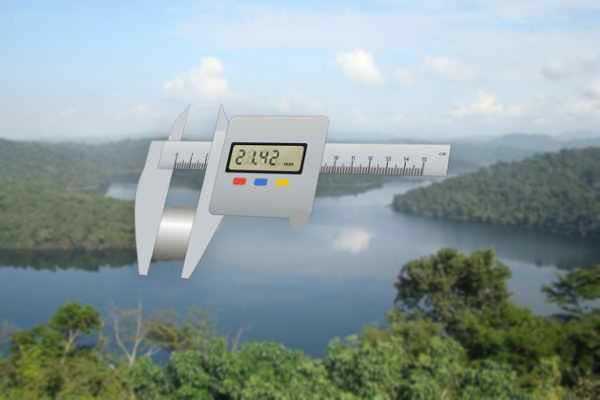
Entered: 21.42 mm
